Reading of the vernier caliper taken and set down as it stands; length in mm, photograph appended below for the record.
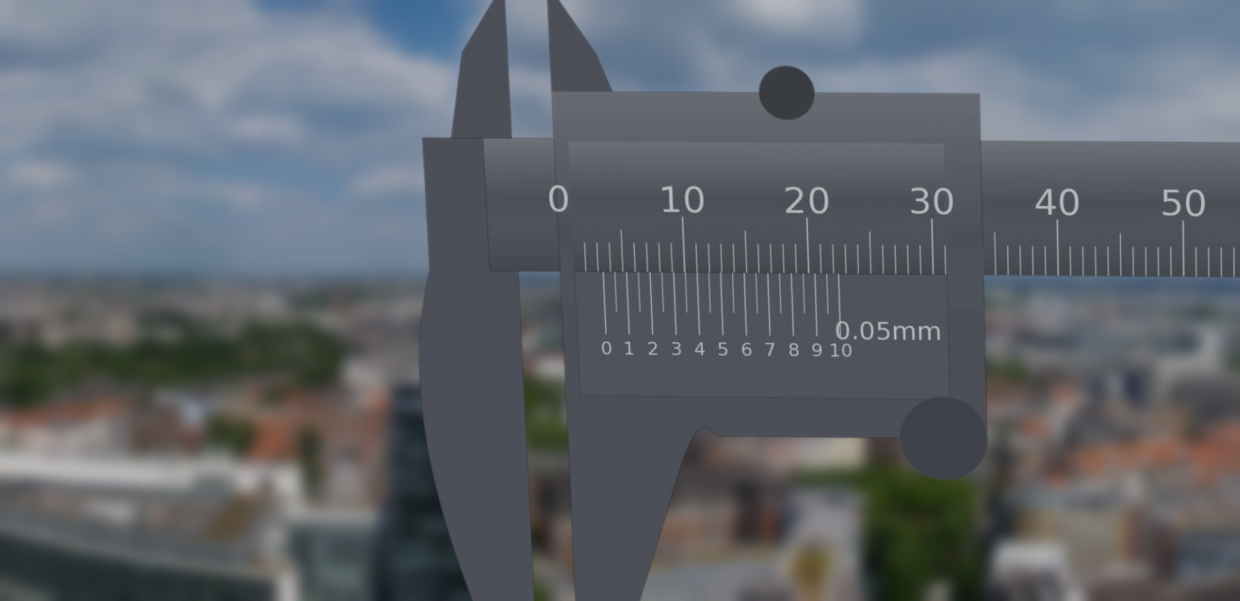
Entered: 3.4 mm
